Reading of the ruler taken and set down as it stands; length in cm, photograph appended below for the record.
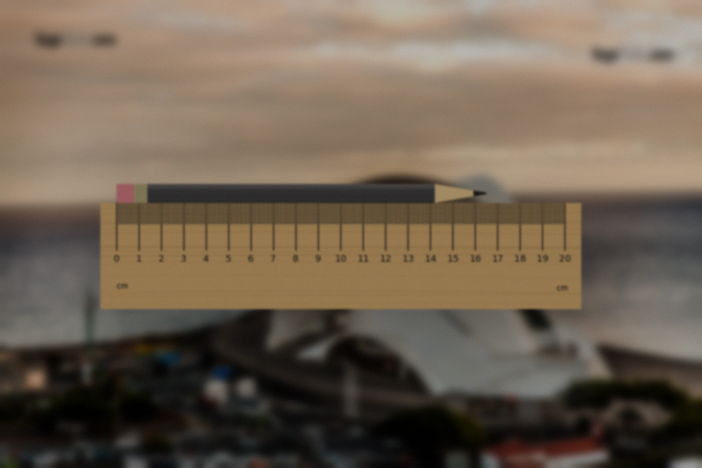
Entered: 16.5 cm
